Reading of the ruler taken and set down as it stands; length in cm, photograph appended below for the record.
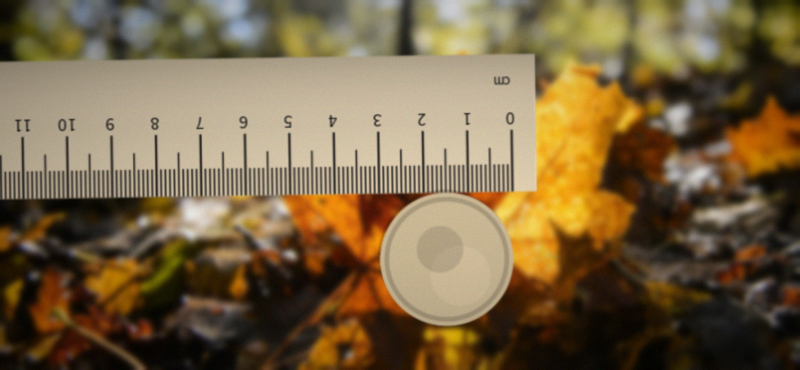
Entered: 3 cm
